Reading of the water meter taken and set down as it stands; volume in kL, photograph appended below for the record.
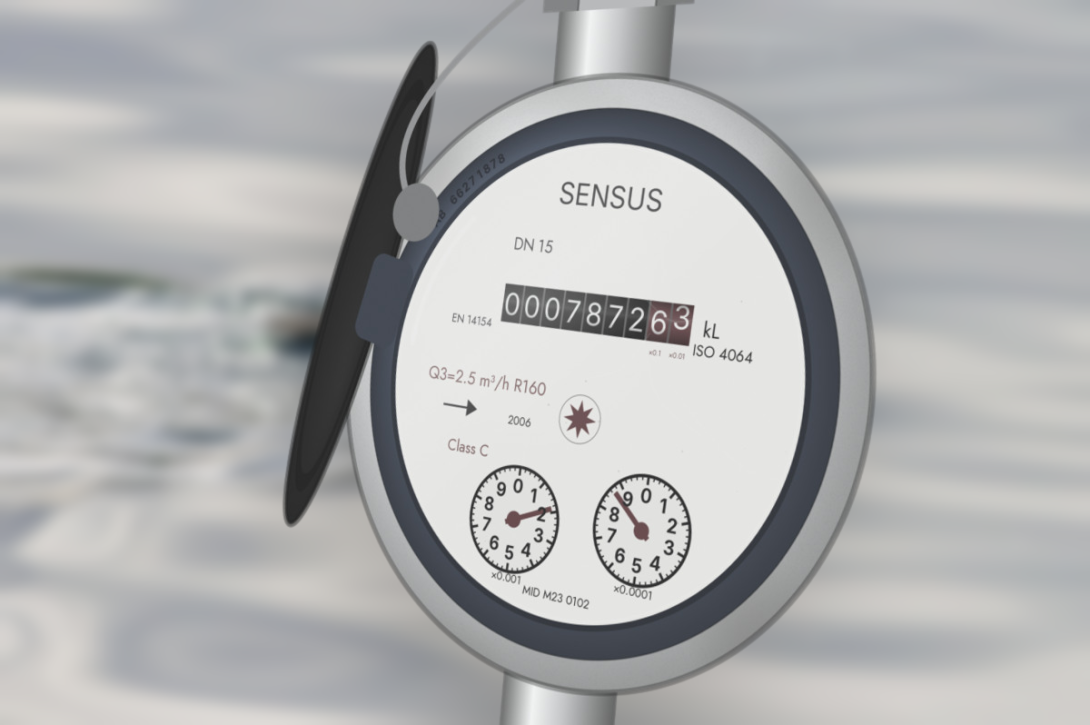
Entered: 7872.6318 kL
